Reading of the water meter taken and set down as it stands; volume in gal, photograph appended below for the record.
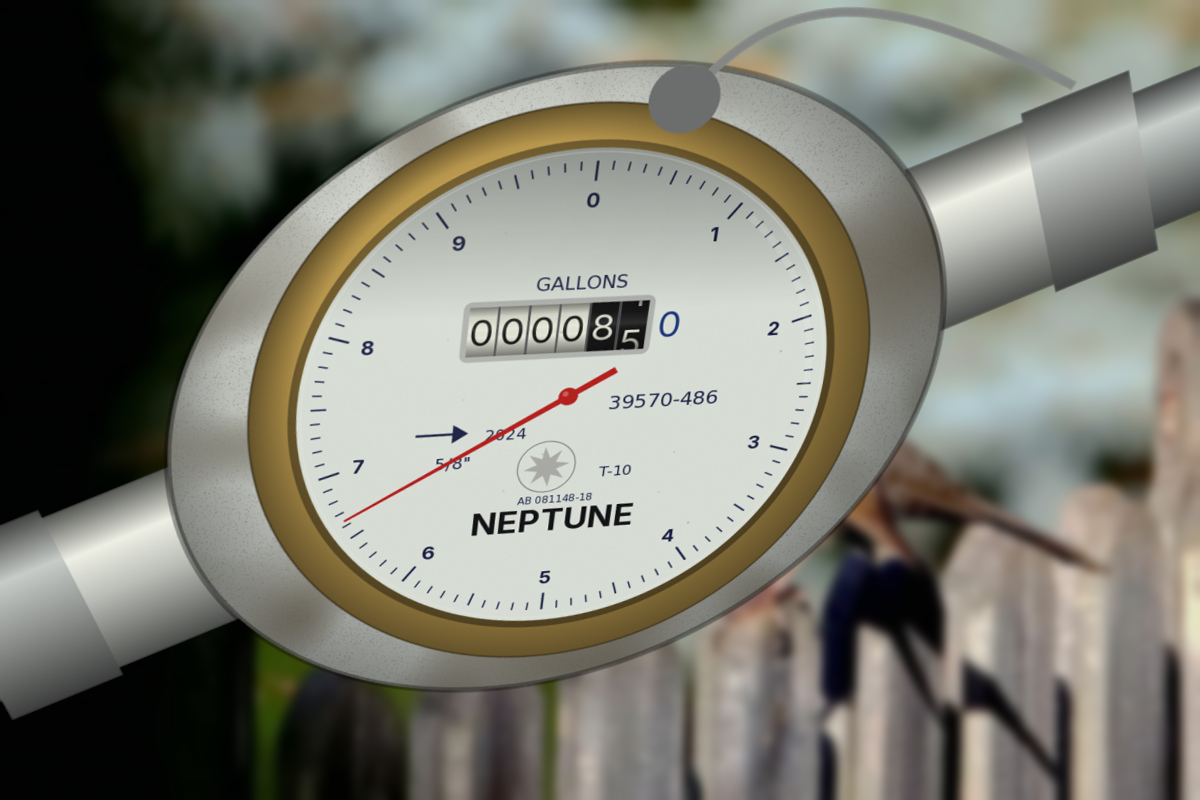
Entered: 846.6 gal
